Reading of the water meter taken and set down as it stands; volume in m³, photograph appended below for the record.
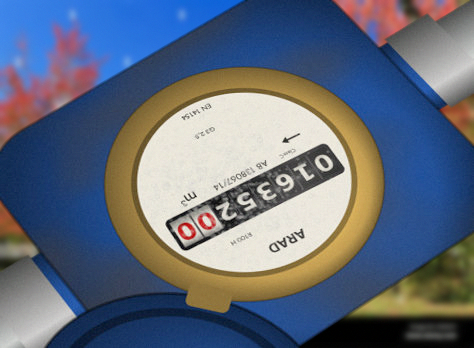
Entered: 16352.00 m³
